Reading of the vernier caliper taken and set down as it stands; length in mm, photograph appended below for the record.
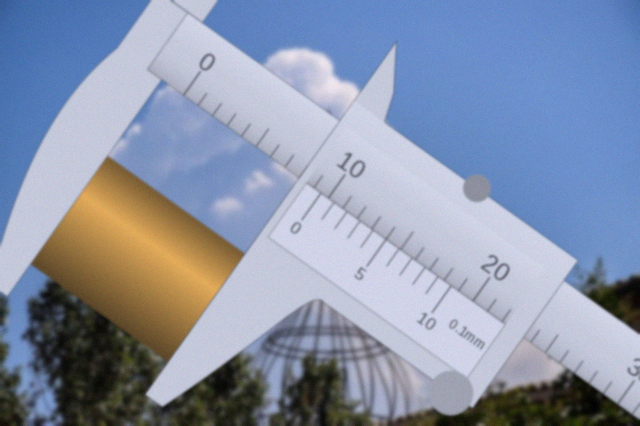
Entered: 9.5 mm
